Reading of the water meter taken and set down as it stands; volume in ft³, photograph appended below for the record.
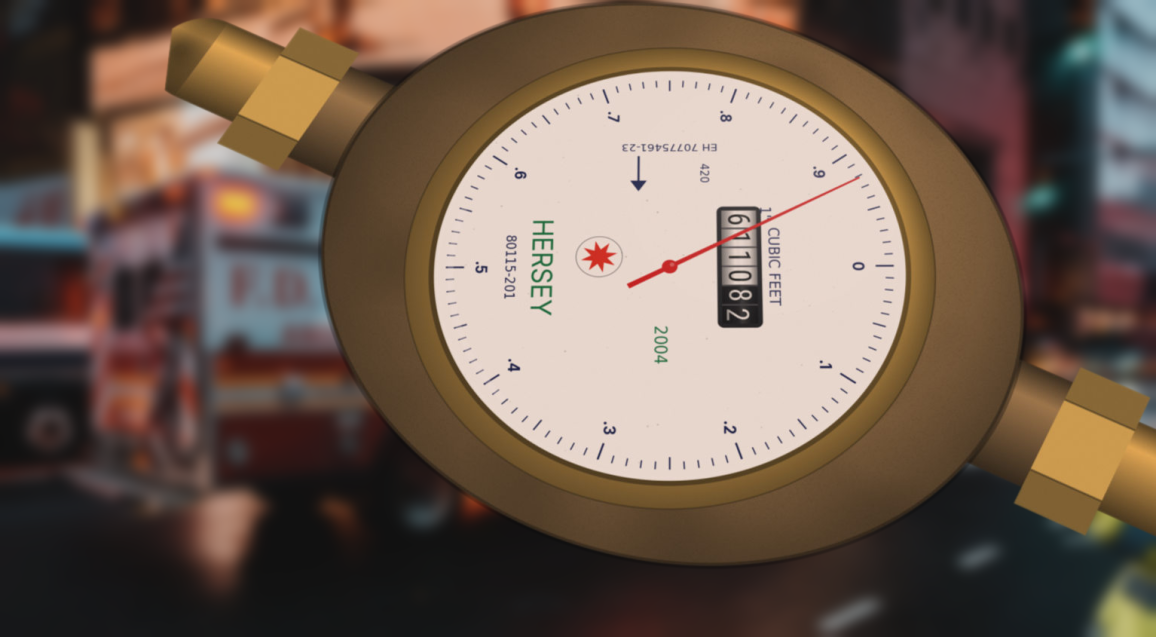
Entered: 611081.92 ft³
